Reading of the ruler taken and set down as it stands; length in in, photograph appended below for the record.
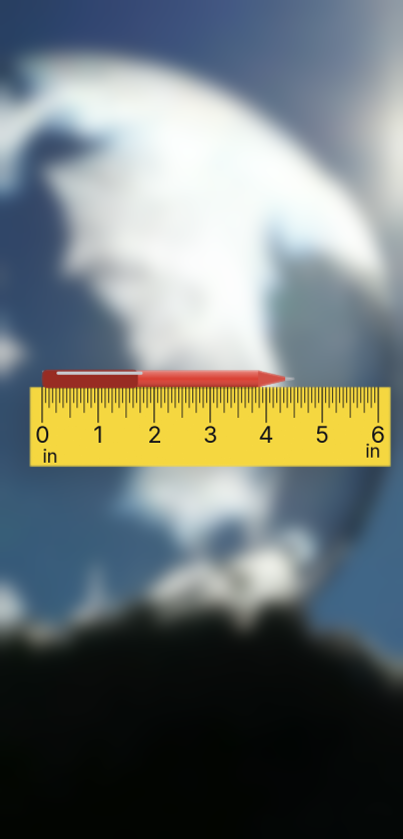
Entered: 4.5 in
